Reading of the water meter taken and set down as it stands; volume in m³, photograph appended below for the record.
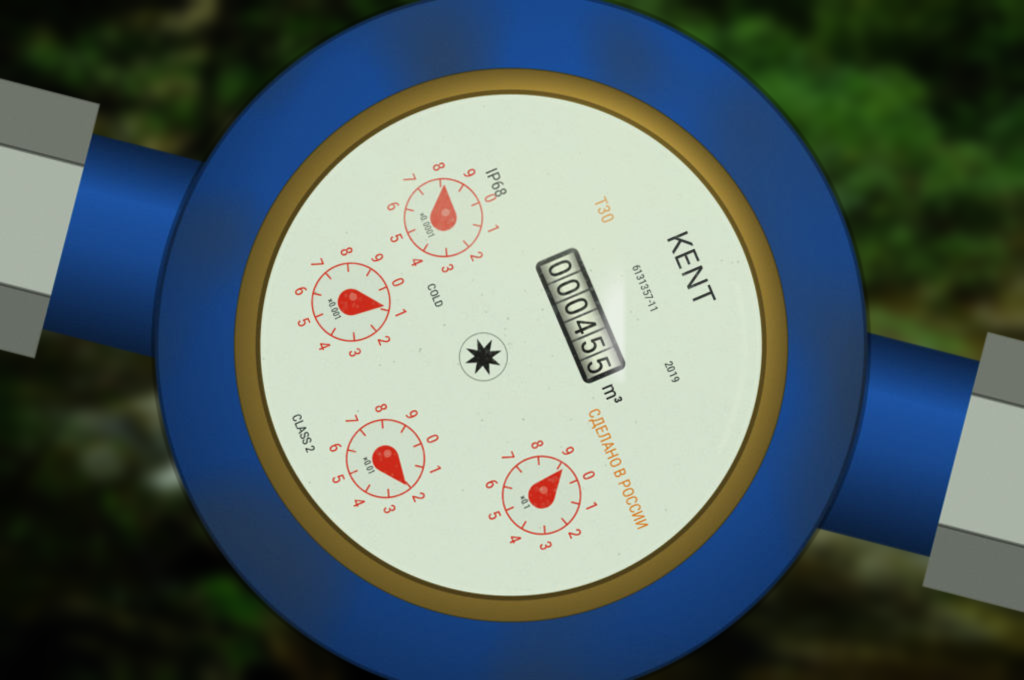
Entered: 454.9208 m³
